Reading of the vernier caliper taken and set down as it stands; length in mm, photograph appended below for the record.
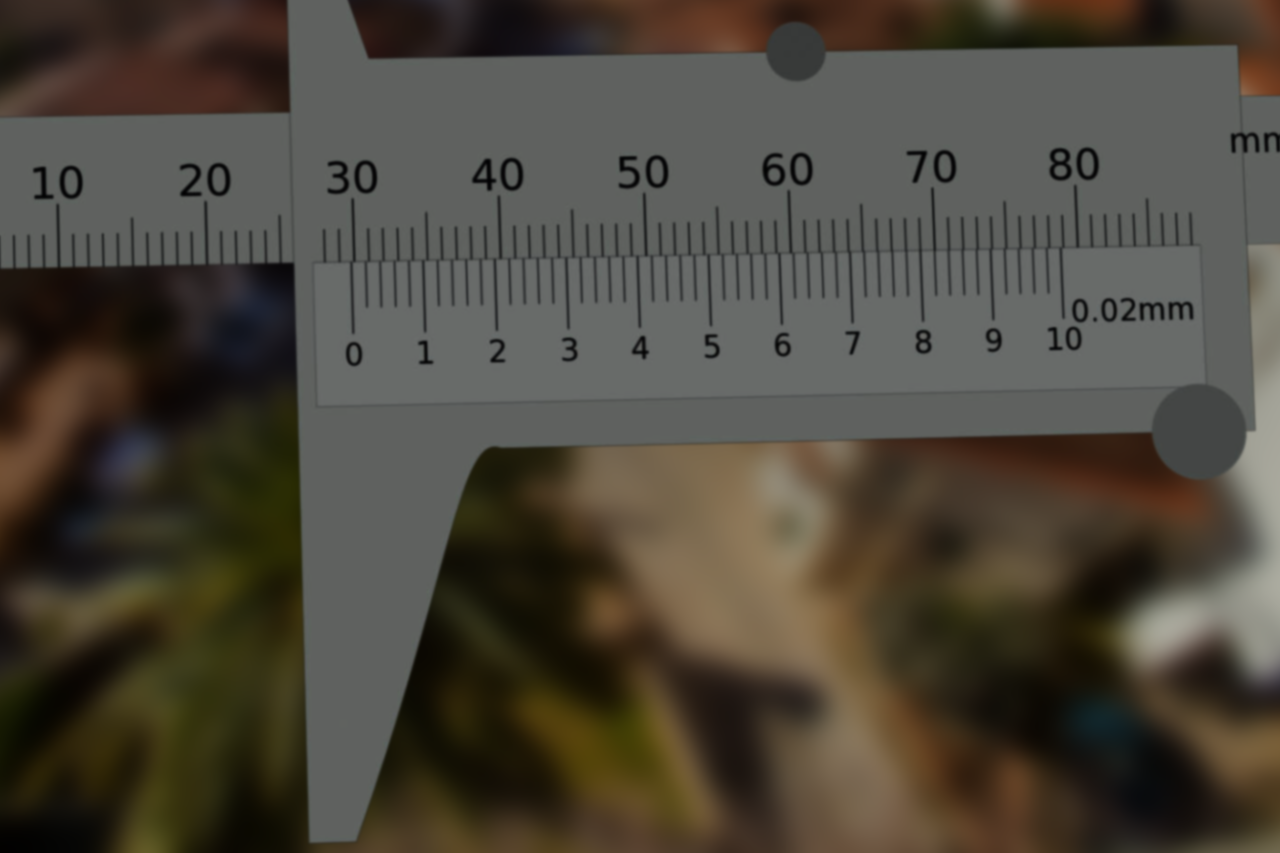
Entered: 29.8 mm
